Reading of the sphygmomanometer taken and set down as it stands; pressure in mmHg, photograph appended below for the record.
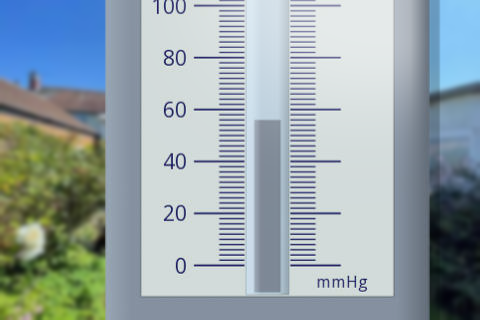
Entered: 56 mmHg
